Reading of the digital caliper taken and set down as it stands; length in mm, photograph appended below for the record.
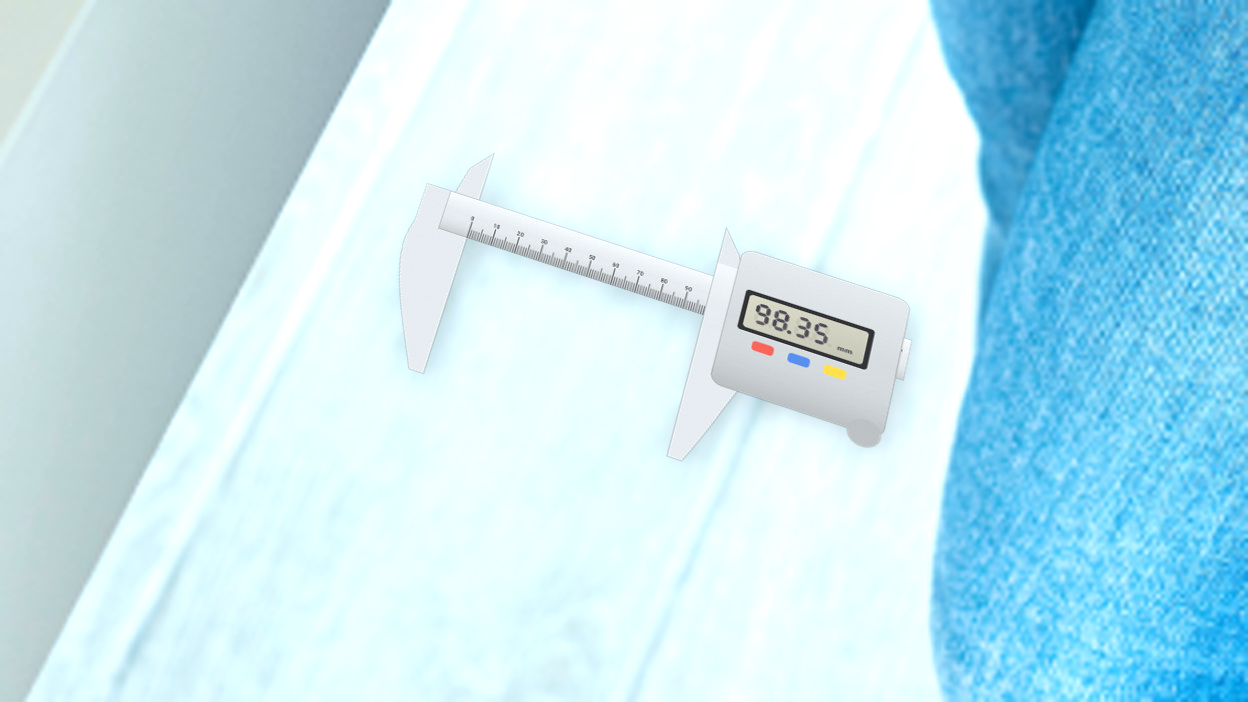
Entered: 98.35 mm
